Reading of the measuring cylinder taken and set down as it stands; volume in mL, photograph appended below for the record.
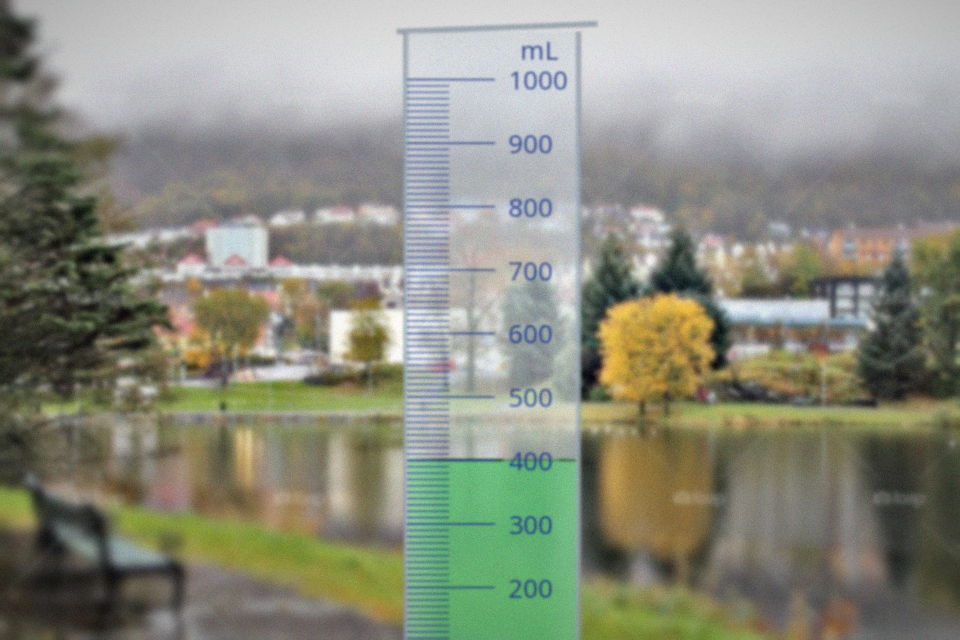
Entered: 400 mL
